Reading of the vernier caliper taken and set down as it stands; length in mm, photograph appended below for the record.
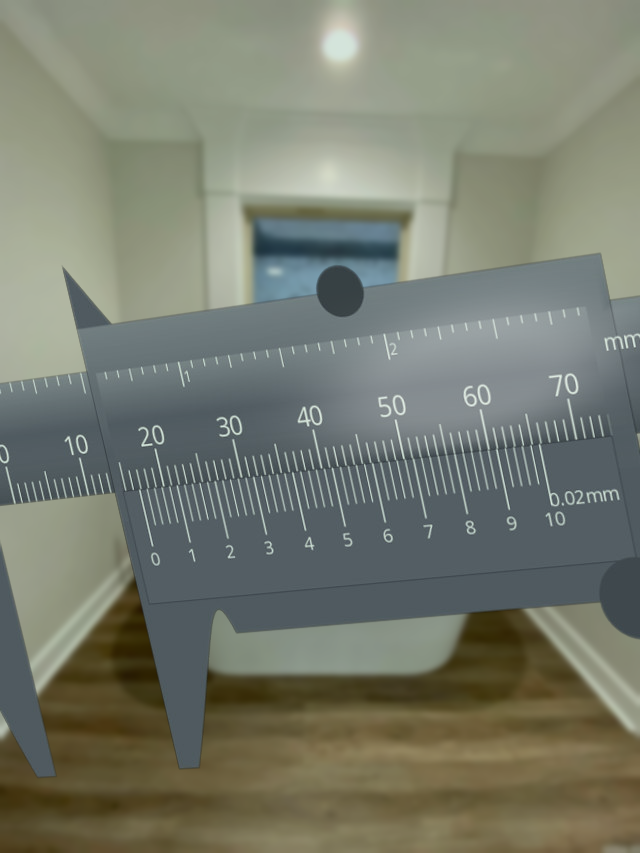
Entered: 16.8 mm
